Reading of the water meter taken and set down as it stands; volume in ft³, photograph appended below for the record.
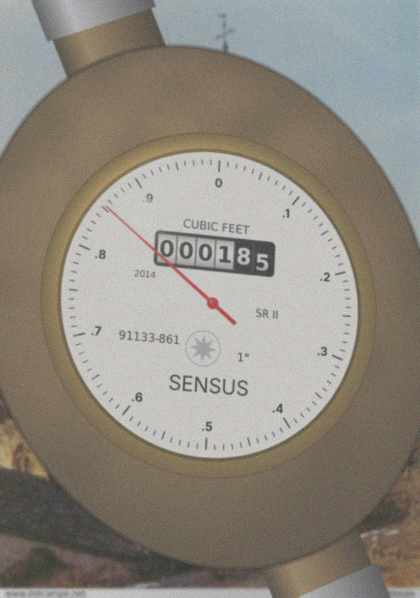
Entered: 184.85 ft³
